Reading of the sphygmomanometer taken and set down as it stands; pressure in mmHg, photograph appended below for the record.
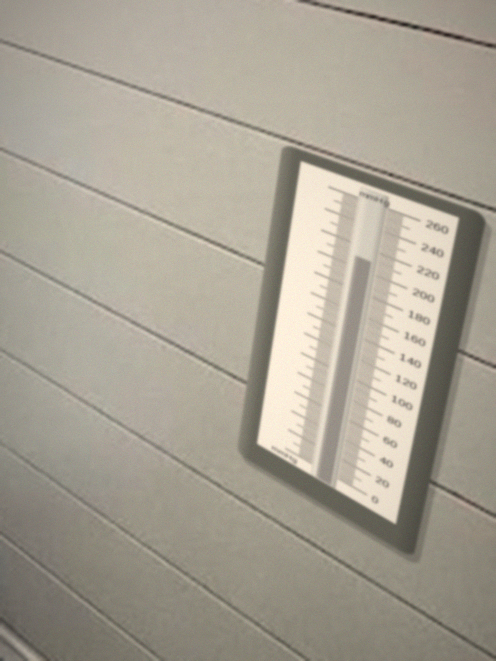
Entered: 210 mmHg
